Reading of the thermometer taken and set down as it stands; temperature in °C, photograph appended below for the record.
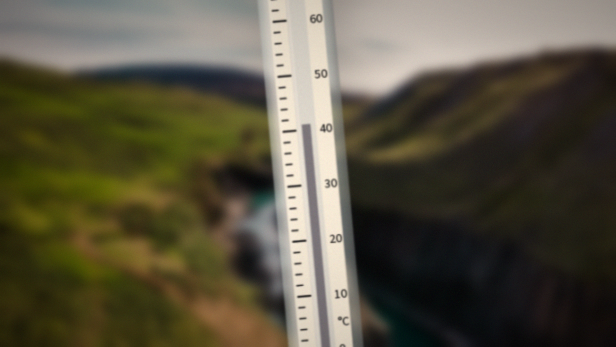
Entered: 41 °C
